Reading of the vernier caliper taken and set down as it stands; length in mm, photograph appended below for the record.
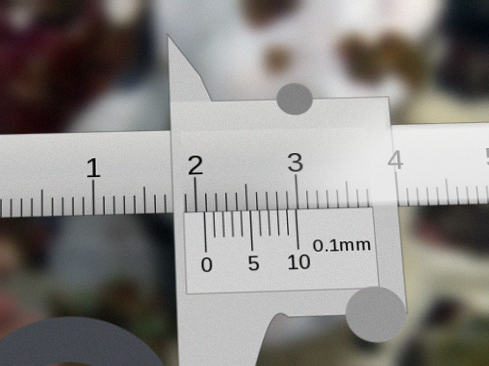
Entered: 20.8 mm
